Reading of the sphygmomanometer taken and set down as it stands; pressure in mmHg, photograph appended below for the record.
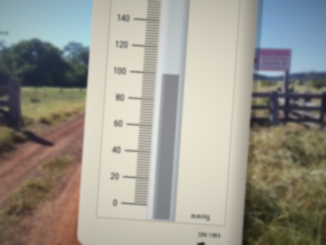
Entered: 100 mmHg
